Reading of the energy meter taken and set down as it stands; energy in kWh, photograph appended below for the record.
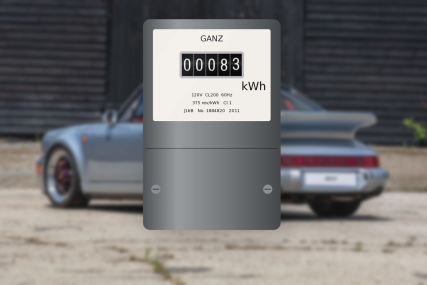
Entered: 83 kWh
